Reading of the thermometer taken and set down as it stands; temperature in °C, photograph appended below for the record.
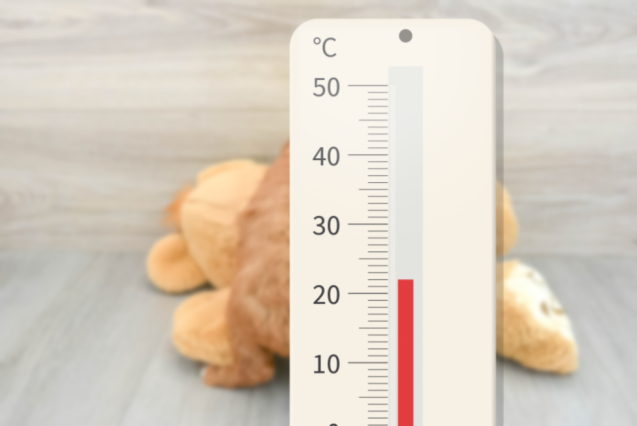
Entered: 22 °C
